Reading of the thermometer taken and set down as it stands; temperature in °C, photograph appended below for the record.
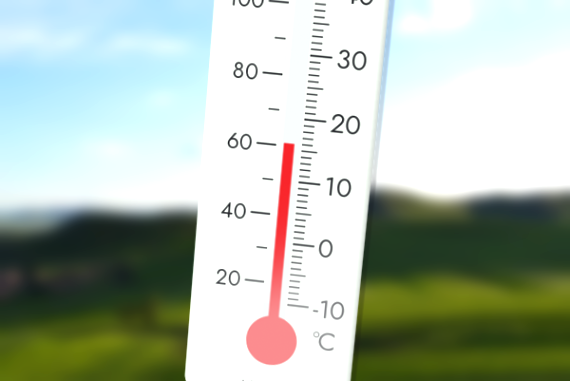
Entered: 16 °C
